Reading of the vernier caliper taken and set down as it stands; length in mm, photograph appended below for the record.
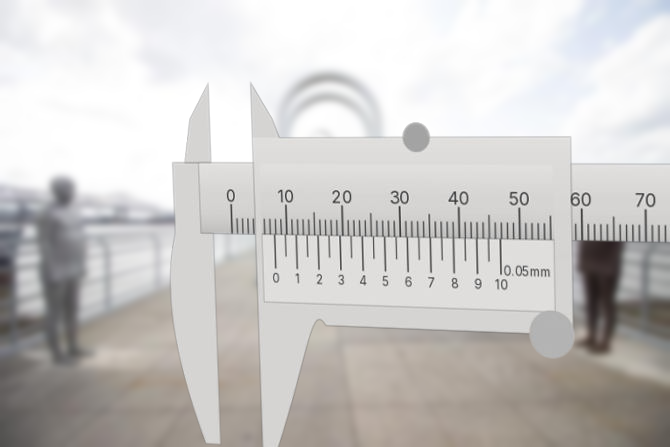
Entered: 7.8 mm
